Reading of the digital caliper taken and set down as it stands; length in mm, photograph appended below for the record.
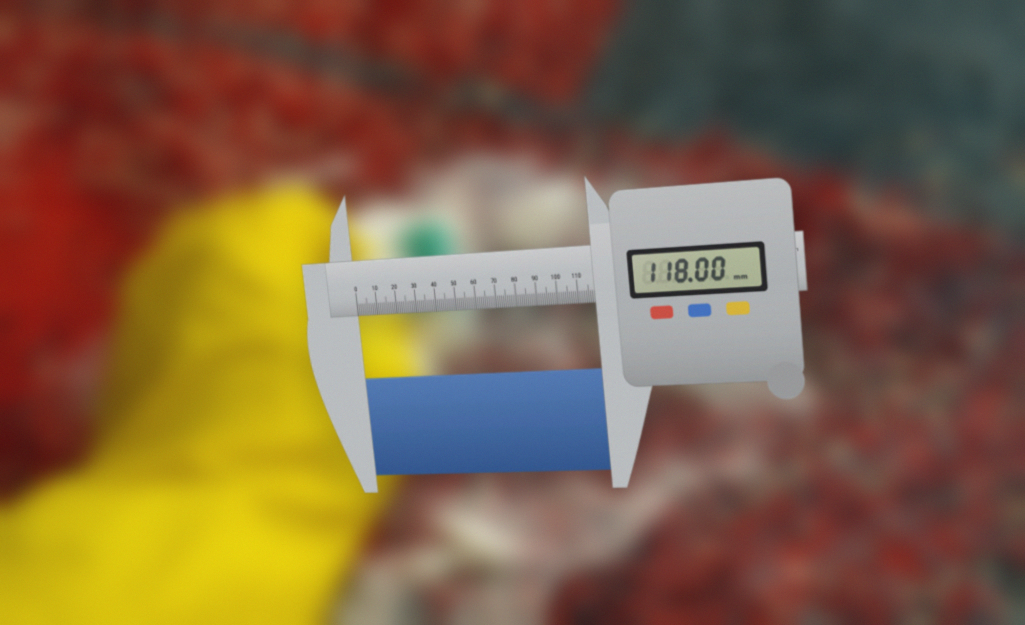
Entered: 118.00 mm
